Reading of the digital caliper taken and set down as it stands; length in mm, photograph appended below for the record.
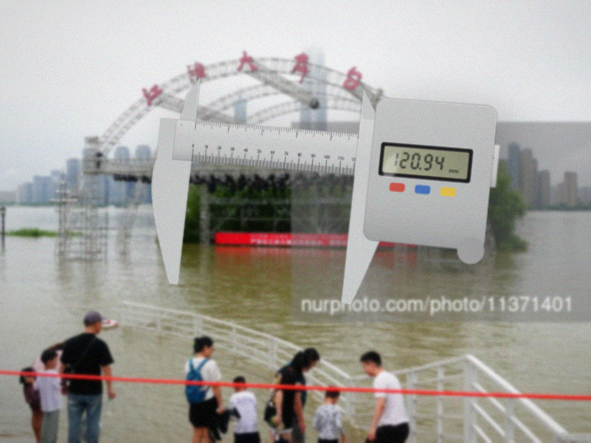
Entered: 120.94 mm
